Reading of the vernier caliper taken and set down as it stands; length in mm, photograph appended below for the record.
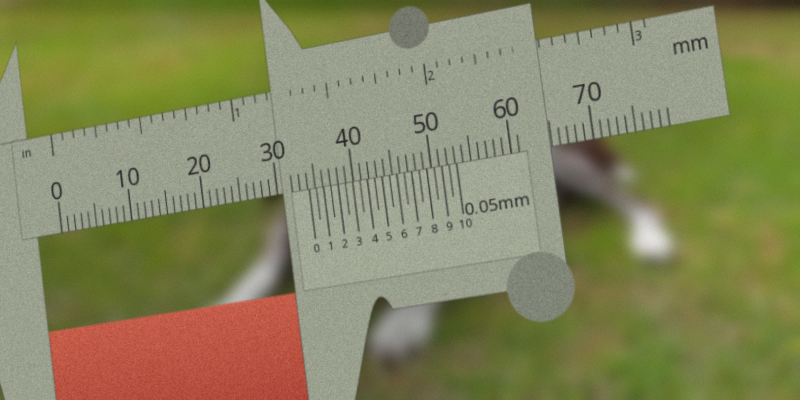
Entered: 34.2 mm
